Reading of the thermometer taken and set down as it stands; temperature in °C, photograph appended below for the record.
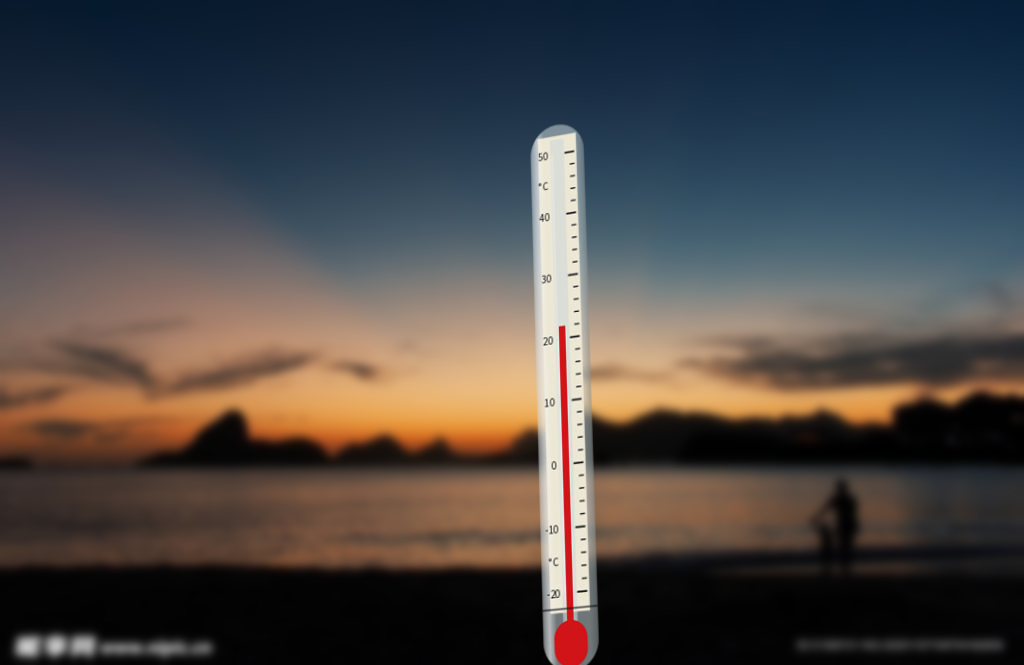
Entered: 22 °C
